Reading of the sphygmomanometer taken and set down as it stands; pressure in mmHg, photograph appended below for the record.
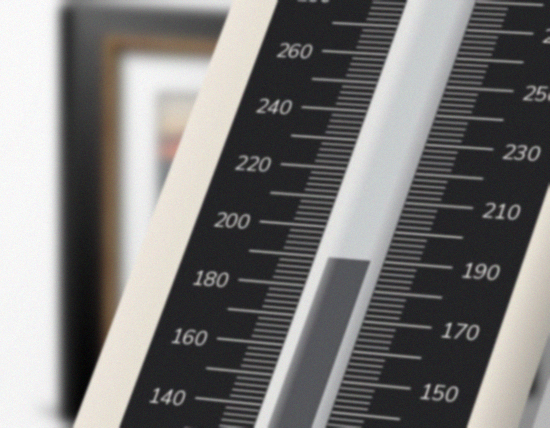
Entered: 190 mmHg
